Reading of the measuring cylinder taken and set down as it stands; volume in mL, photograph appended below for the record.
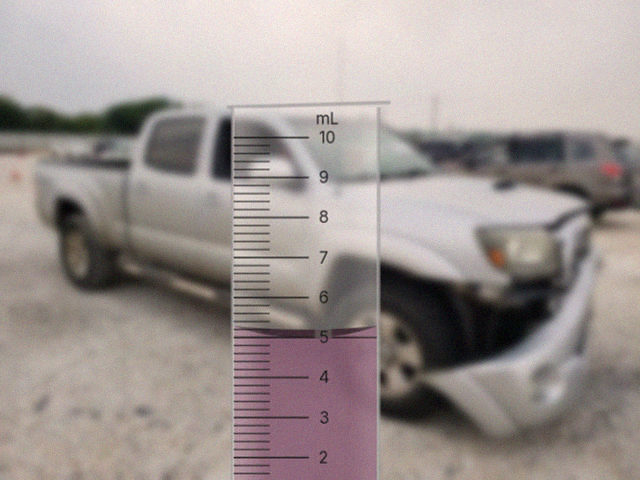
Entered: 5 mL
